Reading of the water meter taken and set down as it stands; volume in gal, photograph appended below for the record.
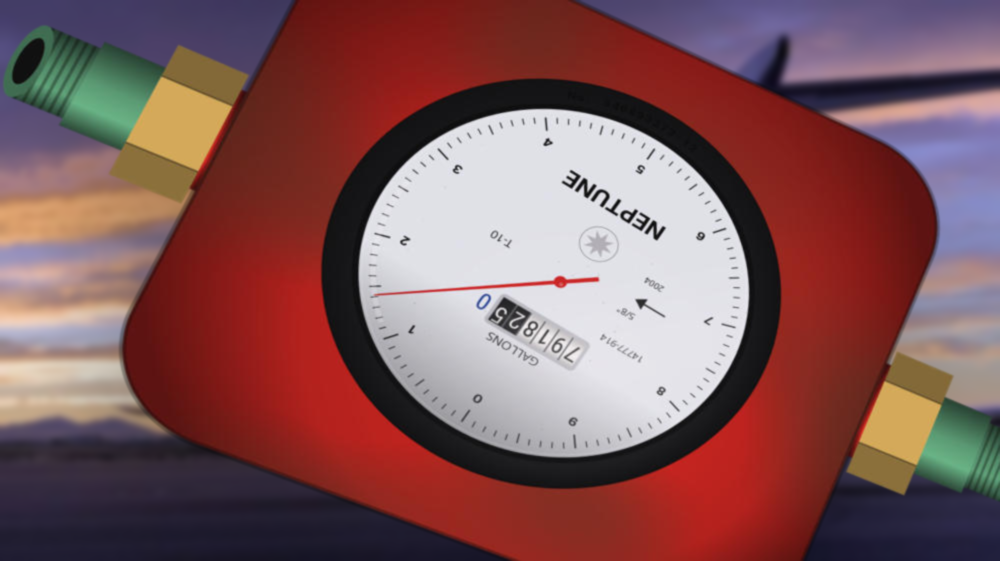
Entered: 7918251.4 gal
